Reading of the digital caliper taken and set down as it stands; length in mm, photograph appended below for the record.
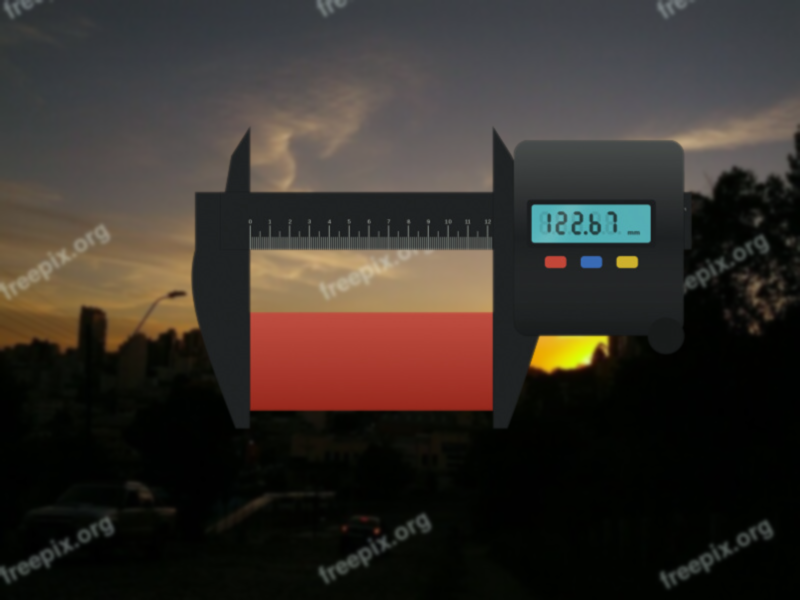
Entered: 122.67 mm
